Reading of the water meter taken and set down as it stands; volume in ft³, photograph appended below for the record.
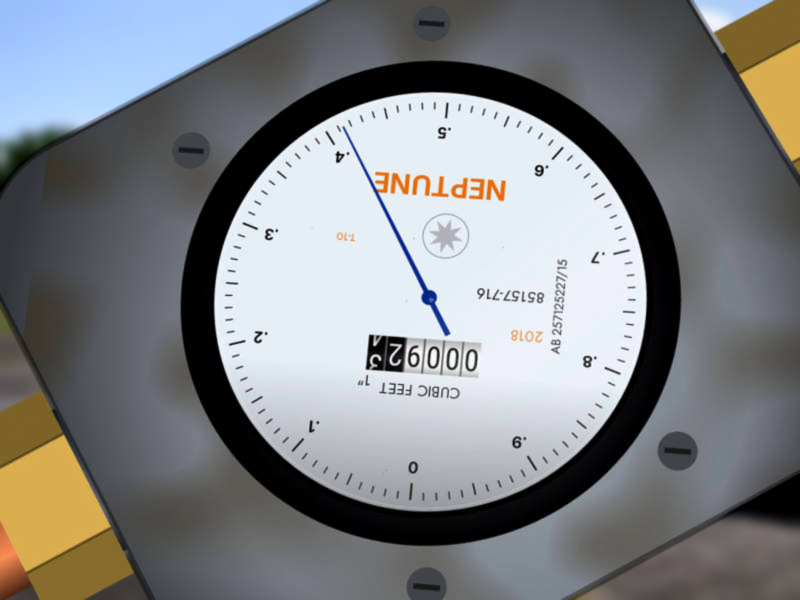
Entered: 923.41 ft³
